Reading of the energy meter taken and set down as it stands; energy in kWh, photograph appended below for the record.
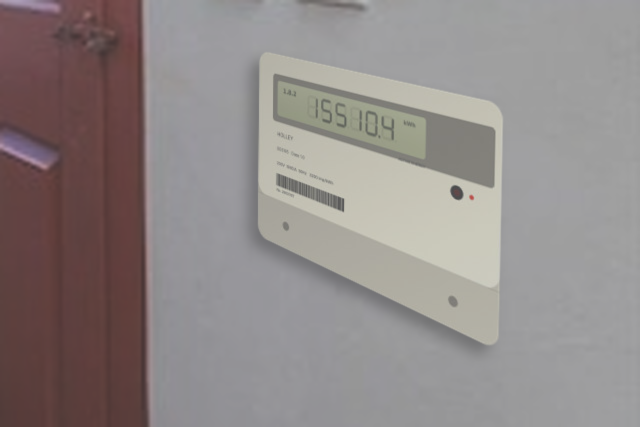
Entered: 15510.4 kWh
